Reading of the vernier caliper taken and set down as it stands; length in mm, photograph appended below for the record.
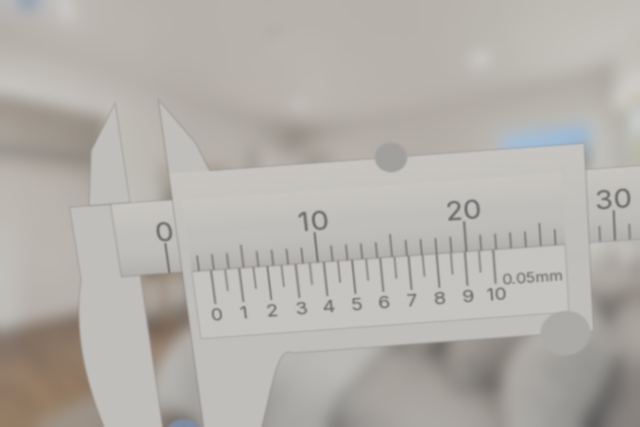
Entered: 2.8 mm
